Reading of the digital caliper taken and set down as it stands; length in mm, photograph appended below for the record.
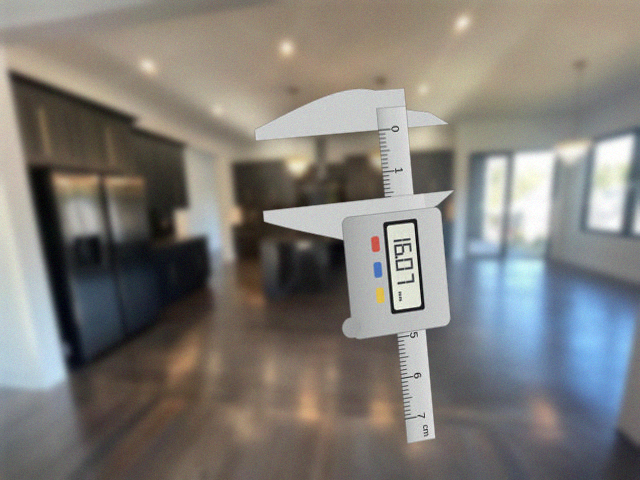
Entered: 16.07 mm
